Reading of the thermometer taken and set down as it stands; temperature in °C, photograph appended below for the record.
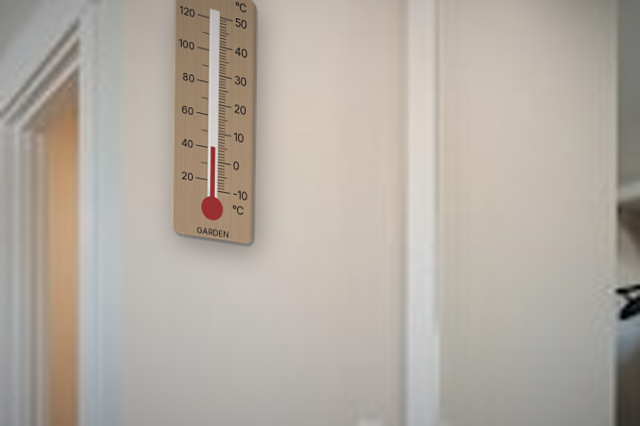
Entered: 5 °C
